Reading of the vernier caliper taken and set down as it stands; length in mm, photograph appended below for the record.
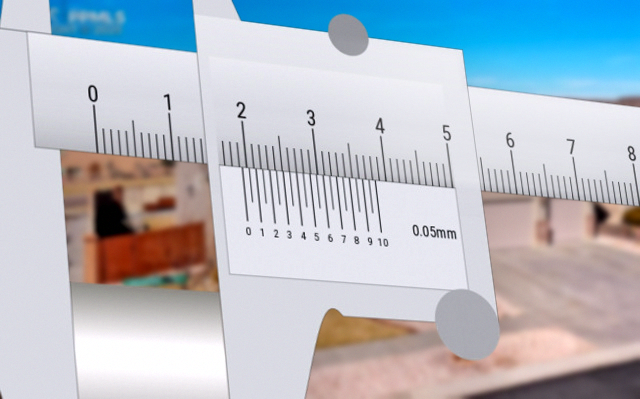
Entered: 19.4 mm
